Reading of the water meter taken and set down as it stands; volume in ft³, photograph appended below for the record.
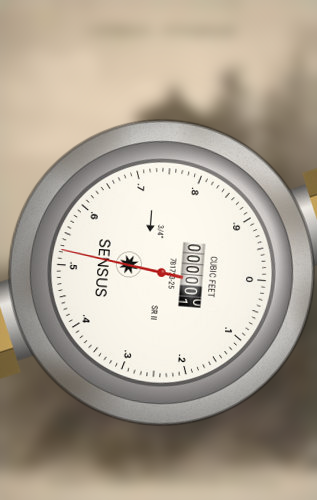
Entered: 0.52 ft³
